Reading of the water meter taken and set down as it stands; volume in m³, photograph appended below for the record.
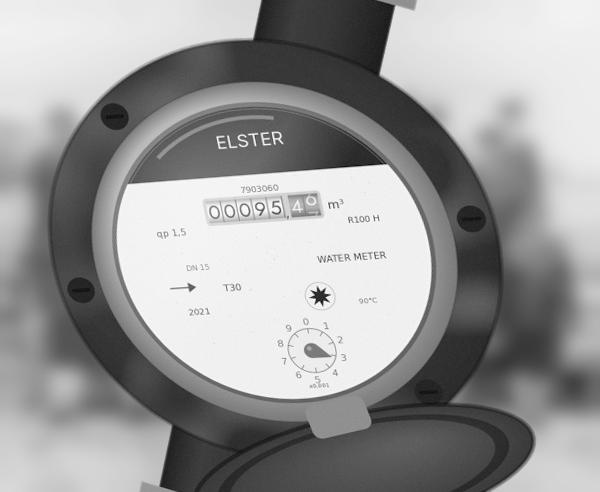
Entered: 95.463 m³
